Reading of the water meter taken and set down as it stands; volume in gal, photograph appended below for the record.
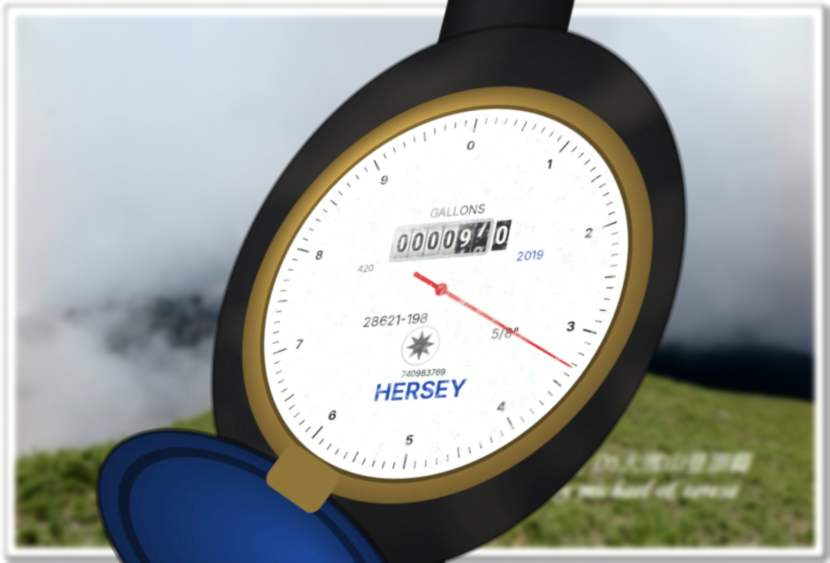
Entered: 973.3 gal
